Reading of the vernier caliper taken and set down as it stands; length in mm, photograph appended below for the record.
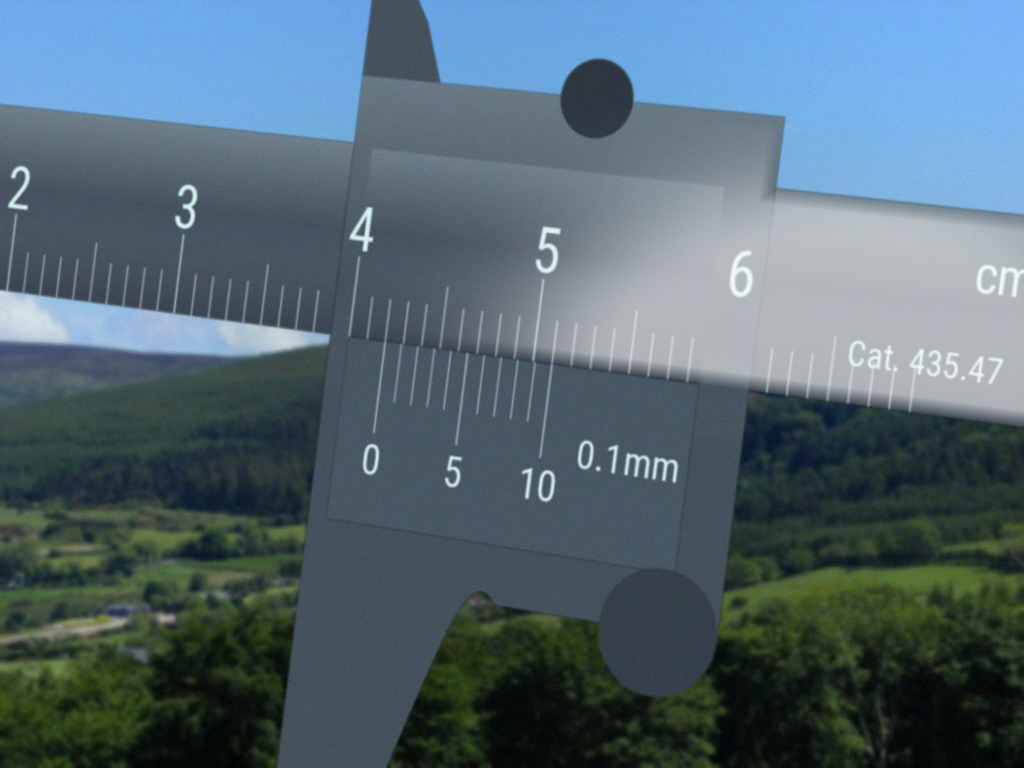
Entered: 42.0 mm
